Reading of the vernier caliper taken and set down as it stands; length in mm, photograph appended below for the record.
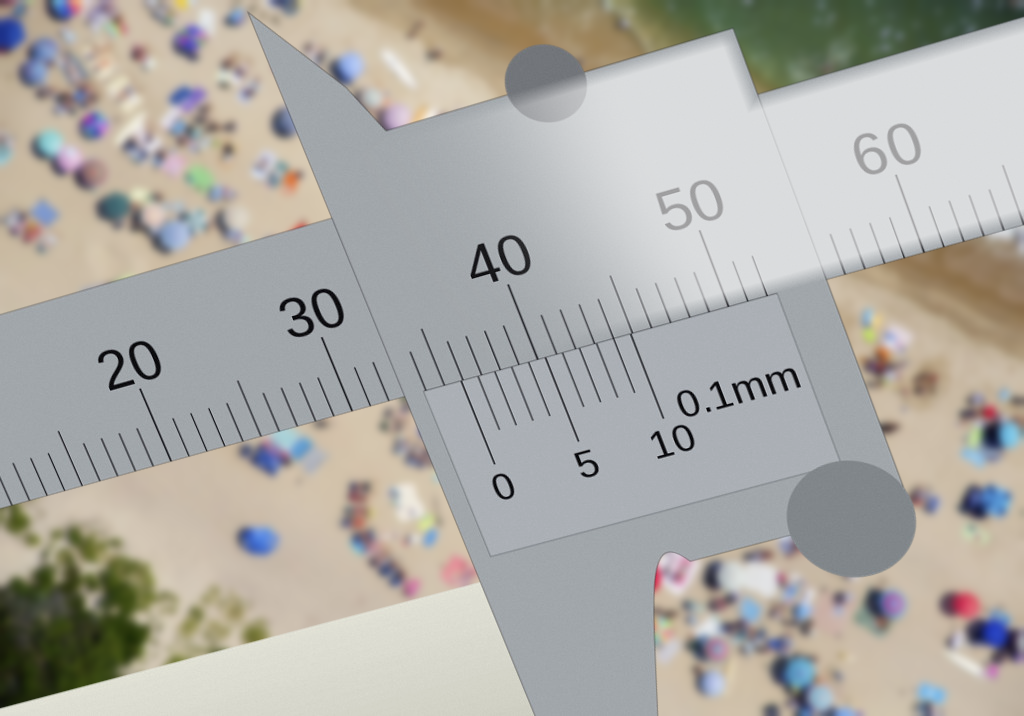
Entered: 35.9 mm
